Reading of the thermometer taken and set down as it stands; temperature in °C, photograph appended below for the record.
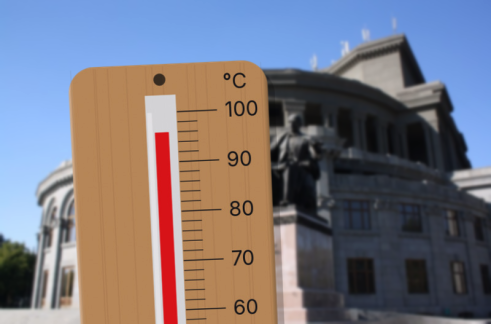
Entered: 96 °C
